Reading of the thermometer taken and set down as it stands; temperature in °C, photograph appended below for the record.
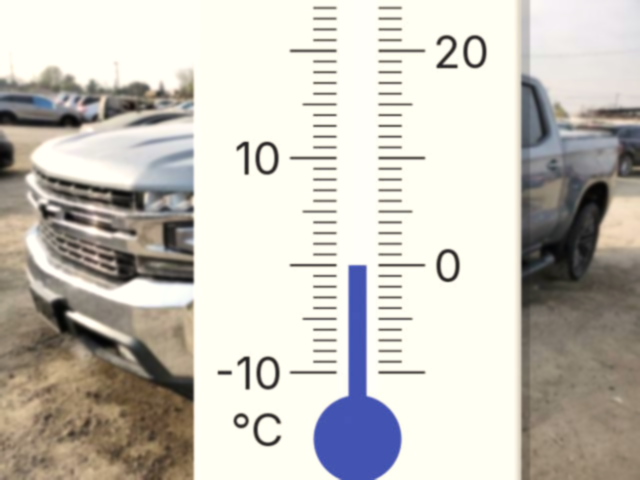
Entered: 0 °C
